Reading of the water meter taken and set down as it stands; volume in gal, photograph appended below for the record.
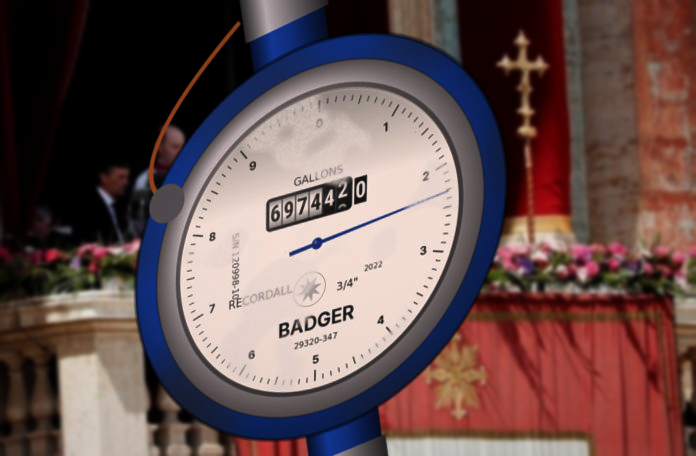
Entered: 6974422.3 gal
